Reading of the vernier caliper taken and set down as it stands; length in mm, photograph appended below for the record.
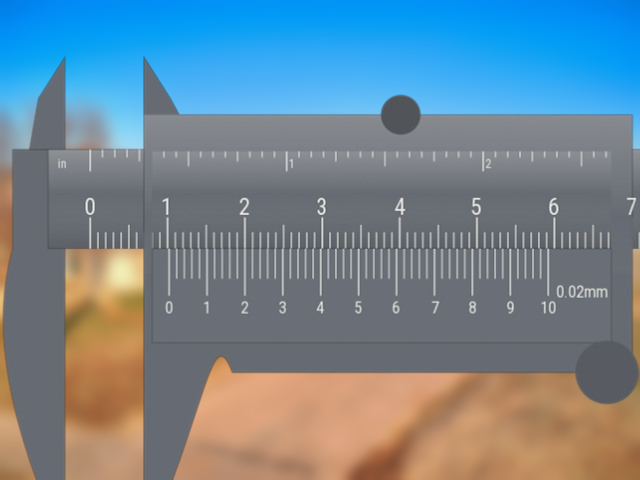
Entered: 10.2 mm
